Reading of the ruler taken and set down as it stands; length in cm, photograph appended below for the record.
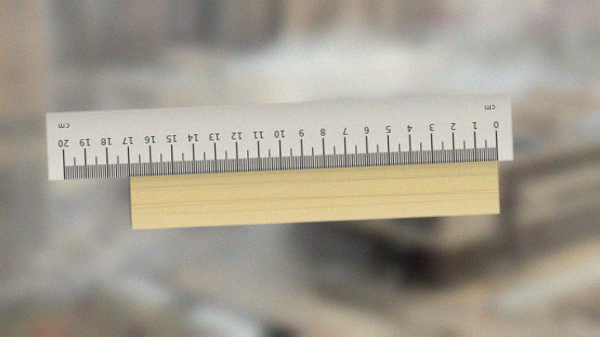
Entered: 17 cm
